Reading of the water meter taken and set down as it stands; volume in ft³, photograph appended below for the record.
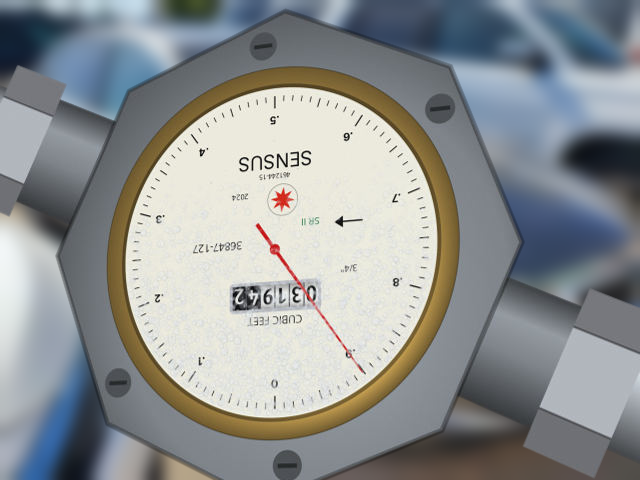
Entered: 31941.90 ft³
